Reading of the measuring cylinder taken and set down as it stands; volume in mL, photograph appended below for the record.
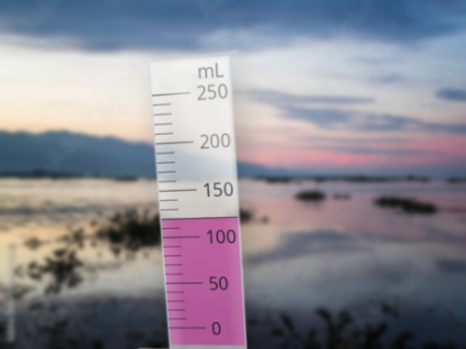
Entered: 120 mL
